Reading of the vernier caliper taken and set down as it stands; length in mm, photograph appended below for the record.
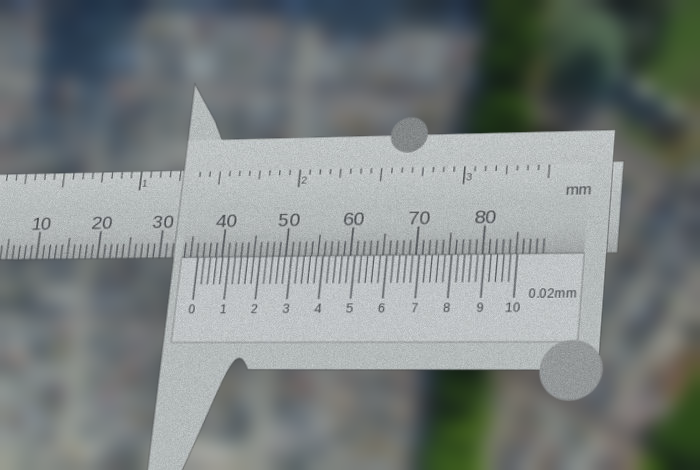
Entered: 36.2 mm
